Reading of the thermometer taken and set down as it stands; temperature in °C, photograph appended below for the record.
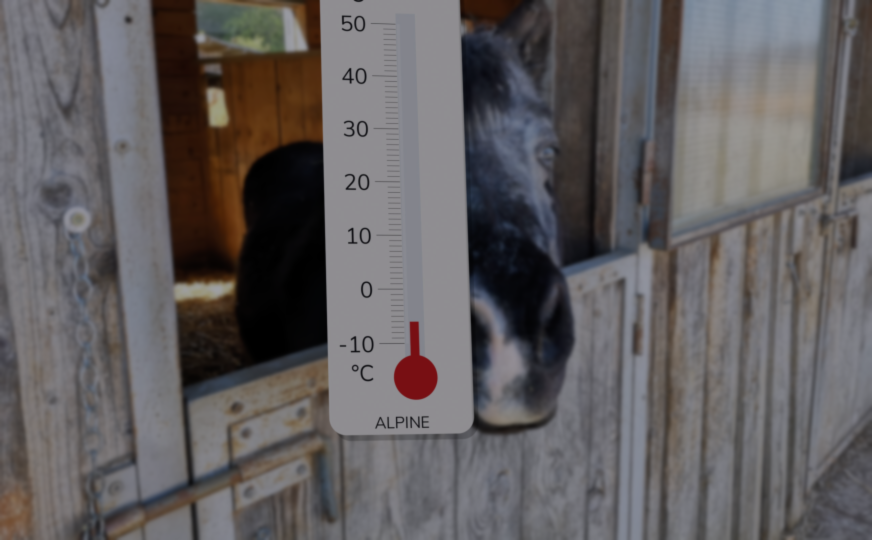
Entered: -6 °C
